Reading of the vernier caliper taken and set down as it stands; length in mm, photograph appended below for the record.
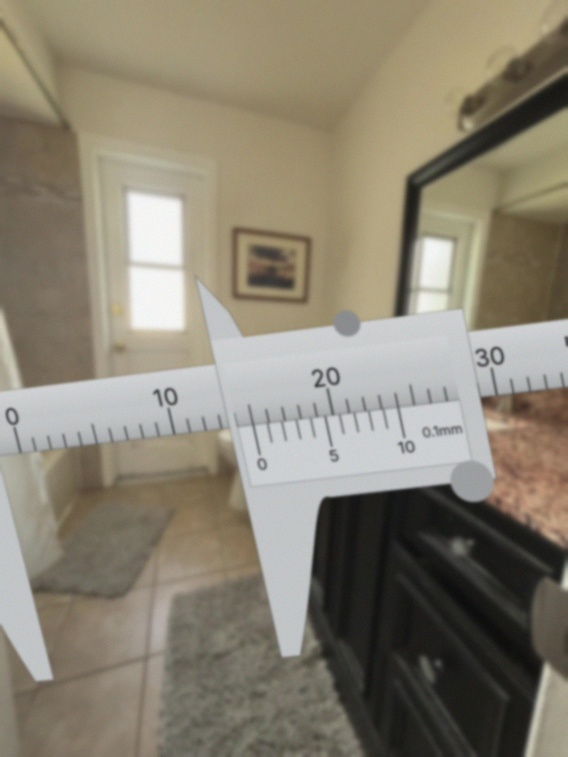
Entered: 15.0 mm
